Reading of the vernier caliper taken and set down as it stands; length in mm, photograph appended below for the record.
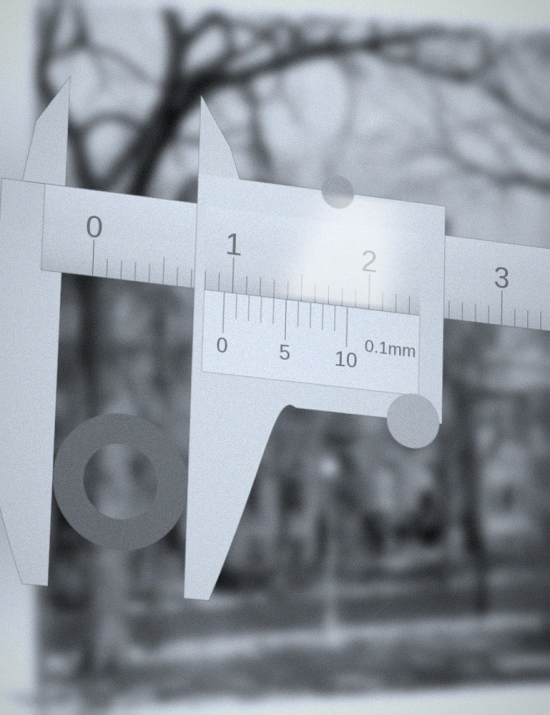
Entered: 9.4 mm
